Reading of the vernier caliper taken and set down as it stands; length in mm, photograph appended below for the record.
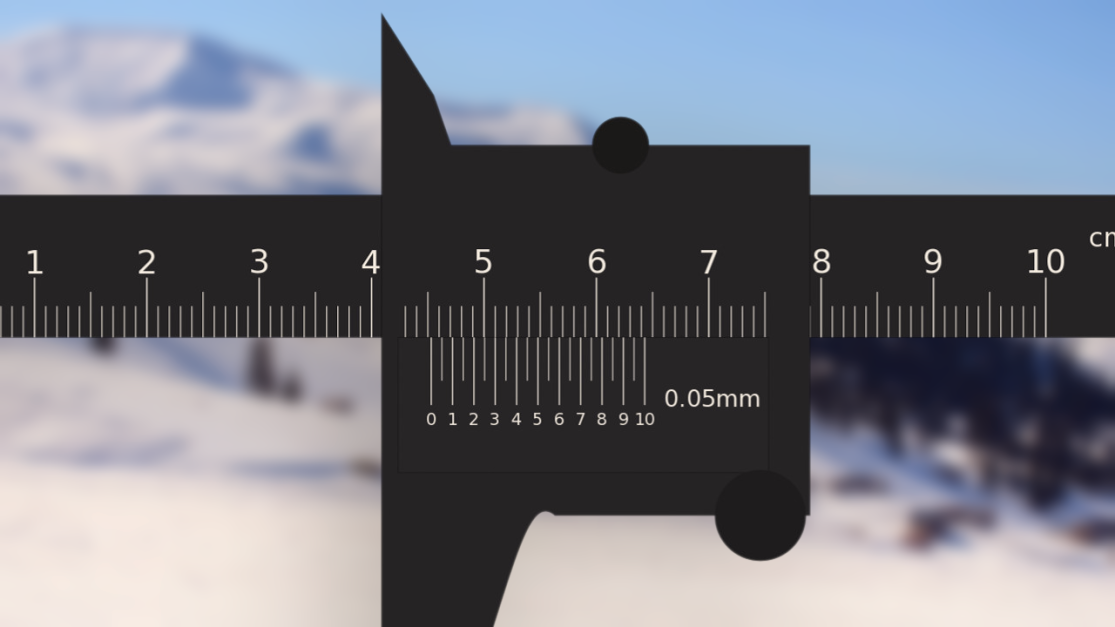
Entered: 45.3 mm
